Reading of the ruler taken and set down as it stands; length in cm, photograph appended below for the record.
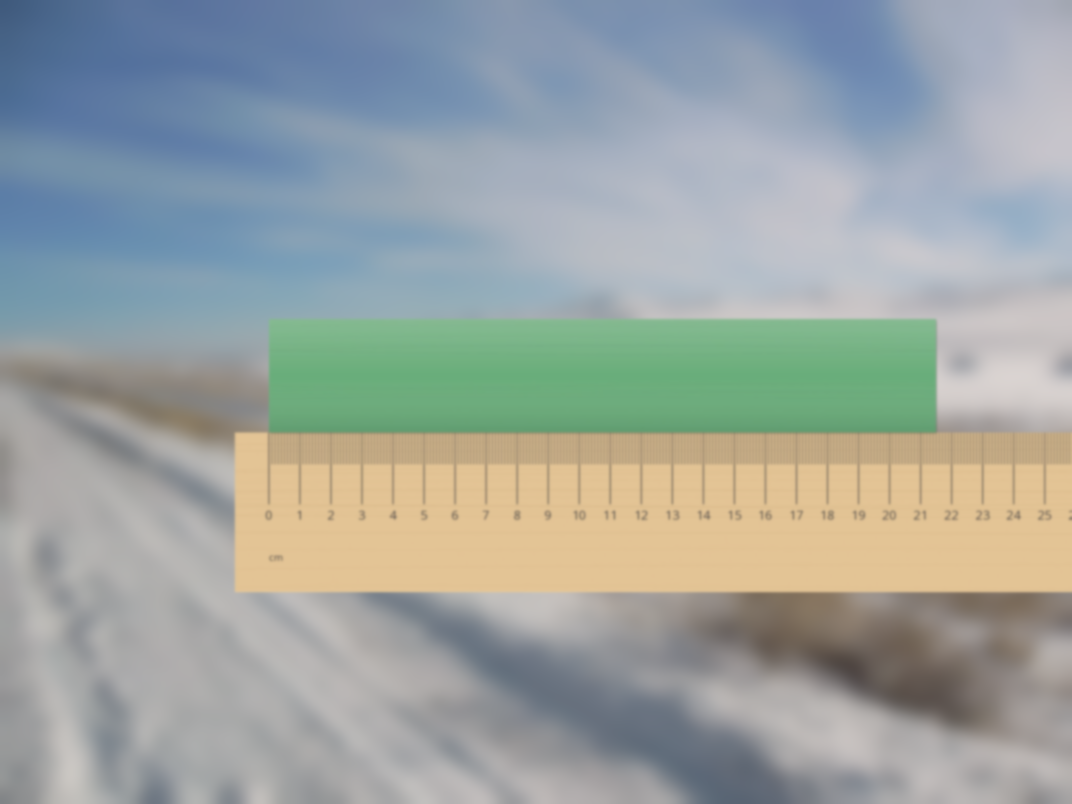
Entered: 21.5 cm
